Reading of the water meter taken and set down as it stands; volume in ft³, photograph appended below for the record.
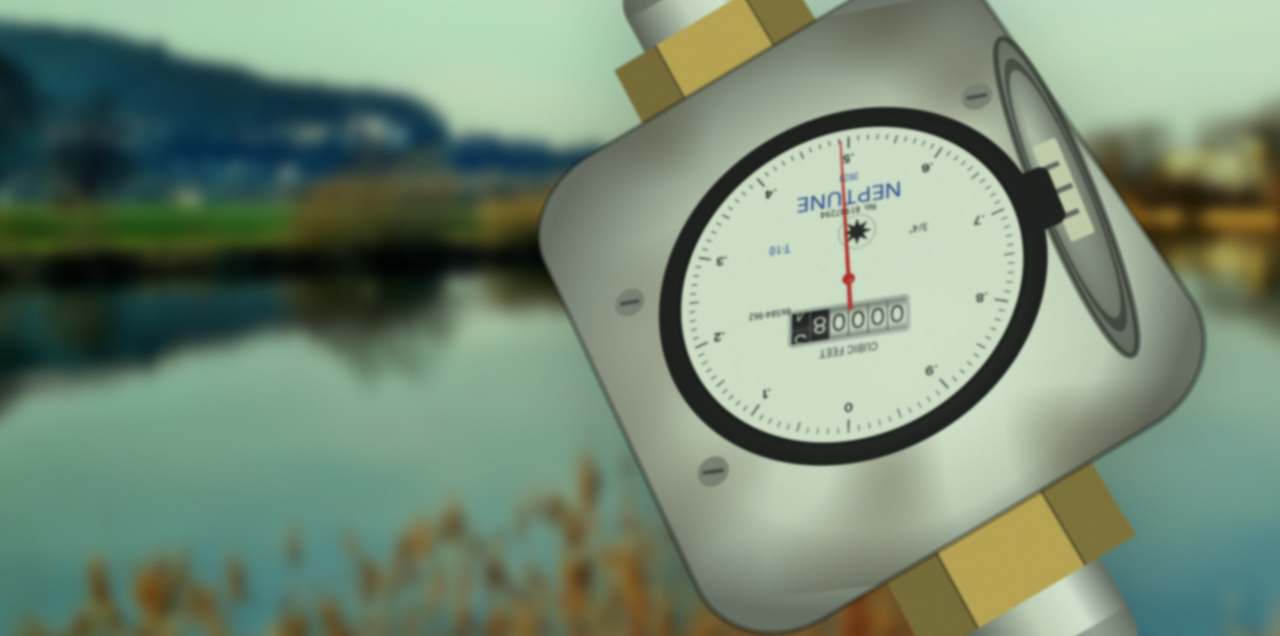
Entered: 83.49 ft³
